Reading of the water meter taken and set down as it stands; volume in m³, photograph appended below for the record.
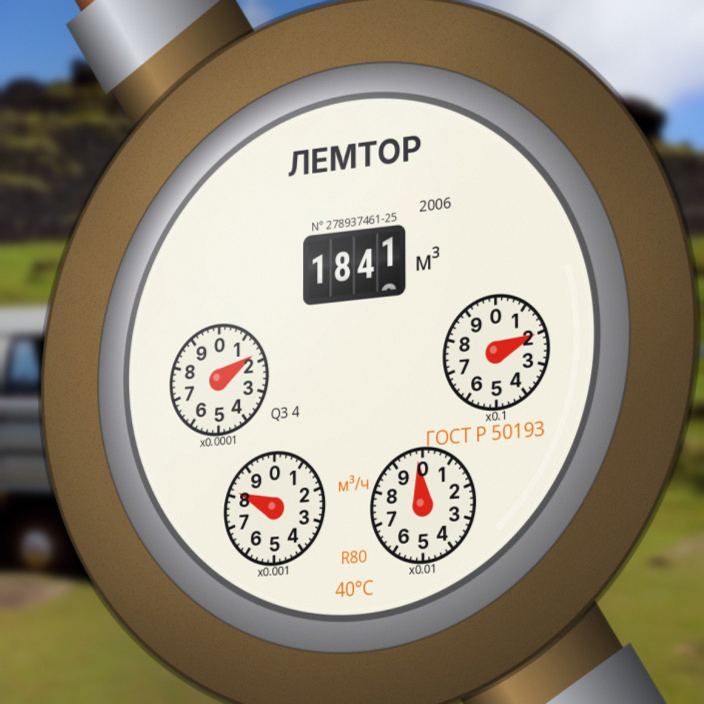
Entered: 1841.1981 m³
